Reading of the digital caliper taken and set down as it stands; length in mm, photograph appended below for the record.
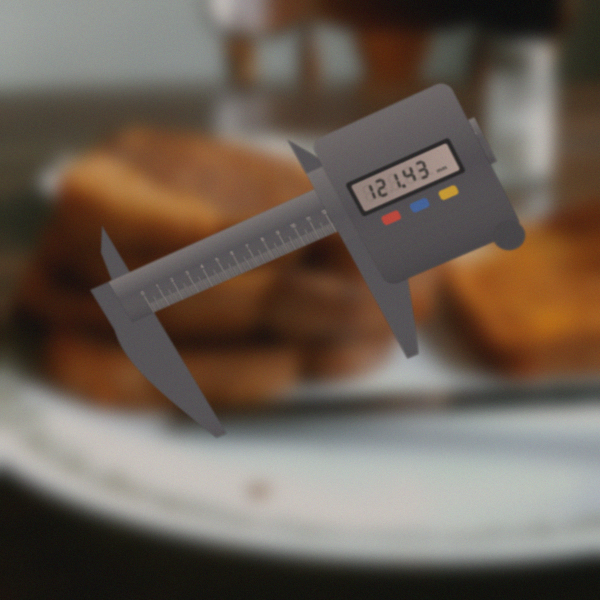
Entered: 121.43 mm
